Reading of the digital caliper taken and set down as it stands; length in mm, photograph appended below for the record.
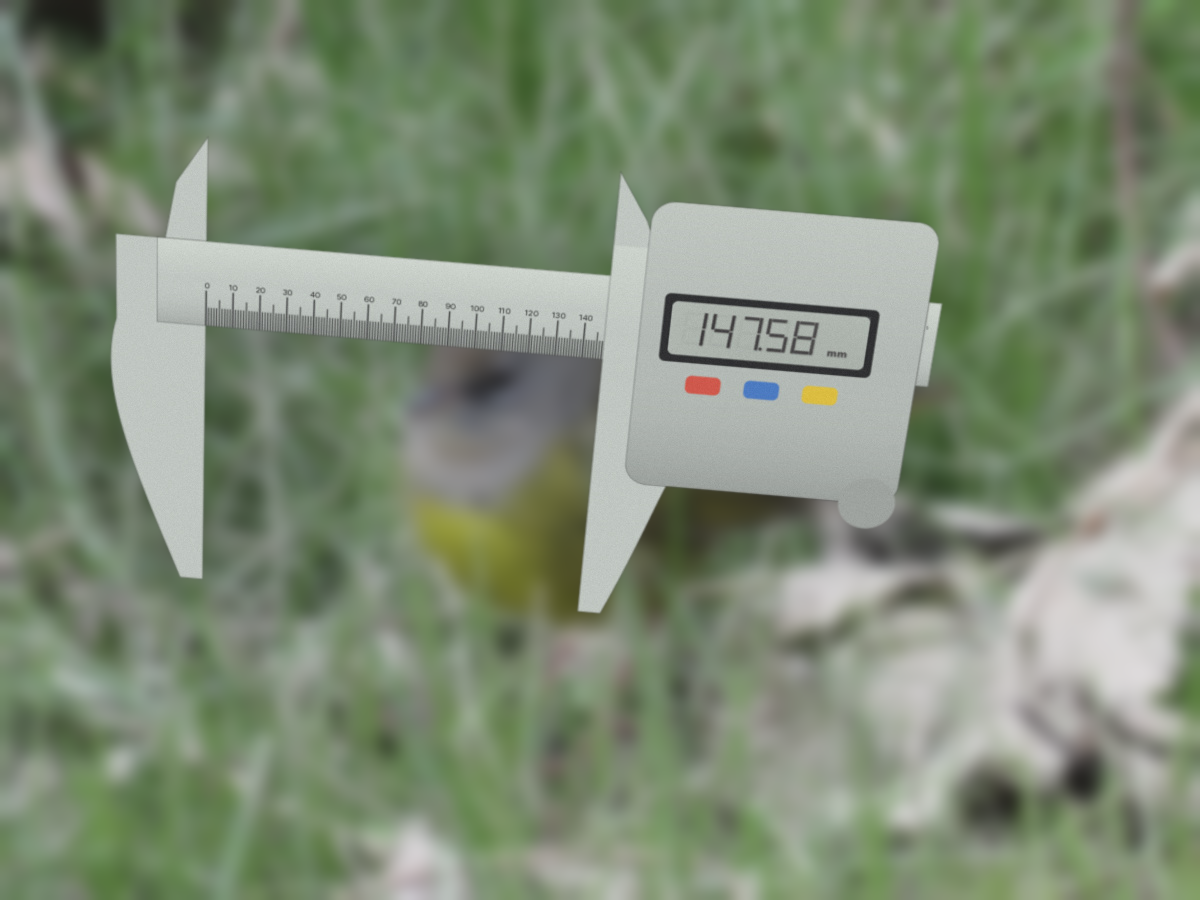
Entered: 147.58 mm
